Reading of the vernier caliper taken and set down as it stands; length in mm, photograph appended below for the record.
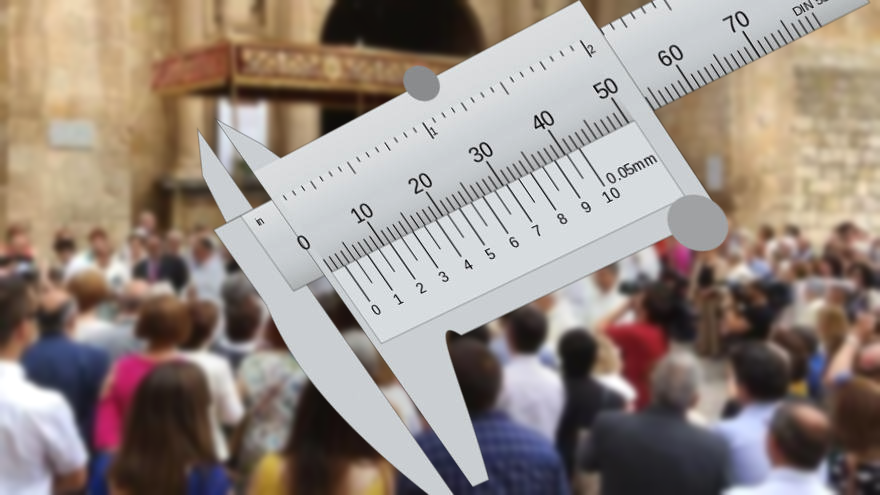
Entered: 3.2 mm
